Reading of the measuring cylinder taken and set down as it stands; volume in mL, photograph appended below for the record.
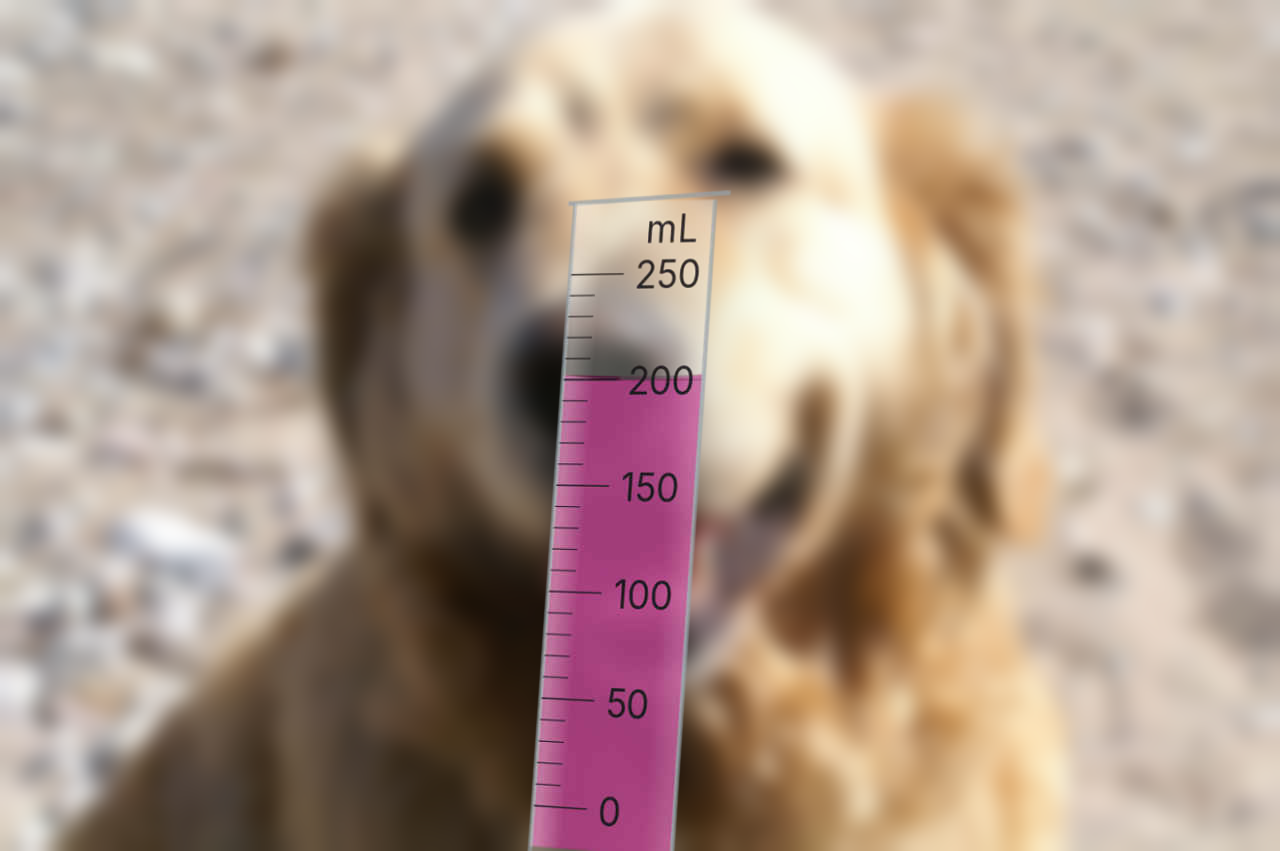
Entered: 200 mL
